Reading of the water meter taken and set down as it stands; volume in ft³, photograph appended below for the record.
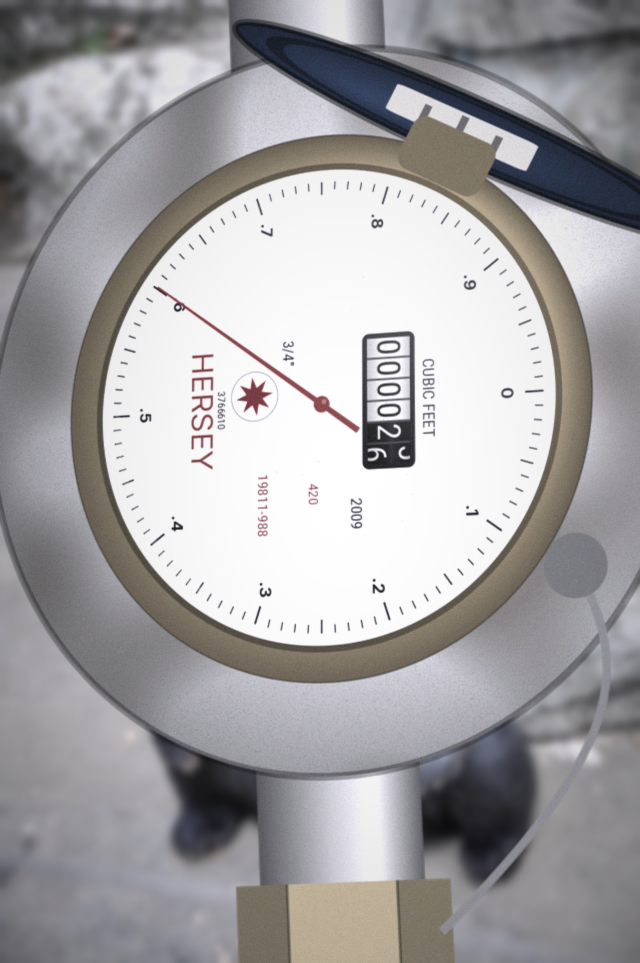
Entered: 25.60 ft³
